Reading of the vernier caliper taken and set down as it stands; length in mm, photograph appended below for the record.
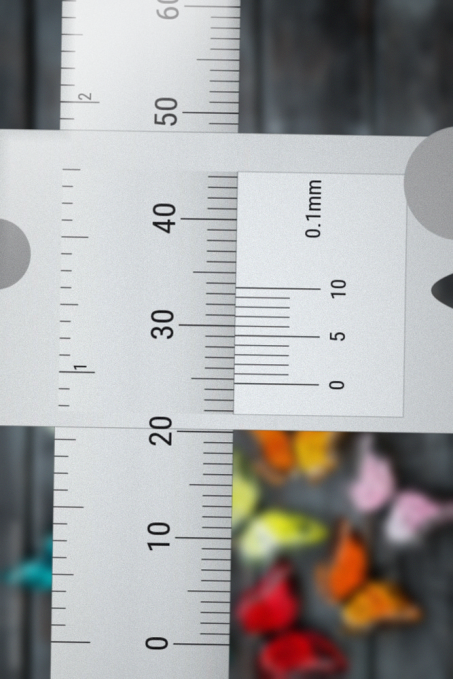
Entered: 24.6 mm
